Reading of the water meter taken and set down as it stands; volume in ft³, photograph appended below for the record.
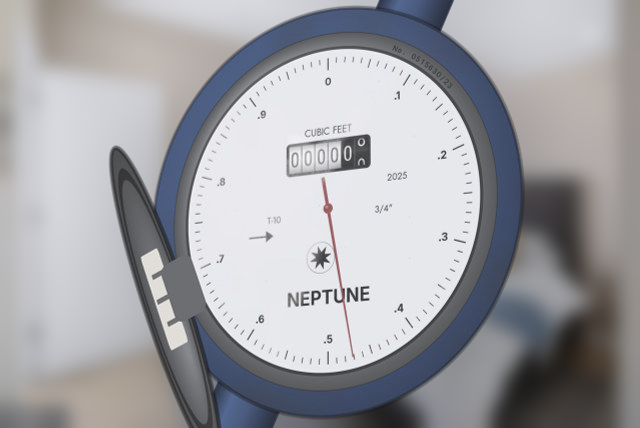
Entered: 8.47 ft³
